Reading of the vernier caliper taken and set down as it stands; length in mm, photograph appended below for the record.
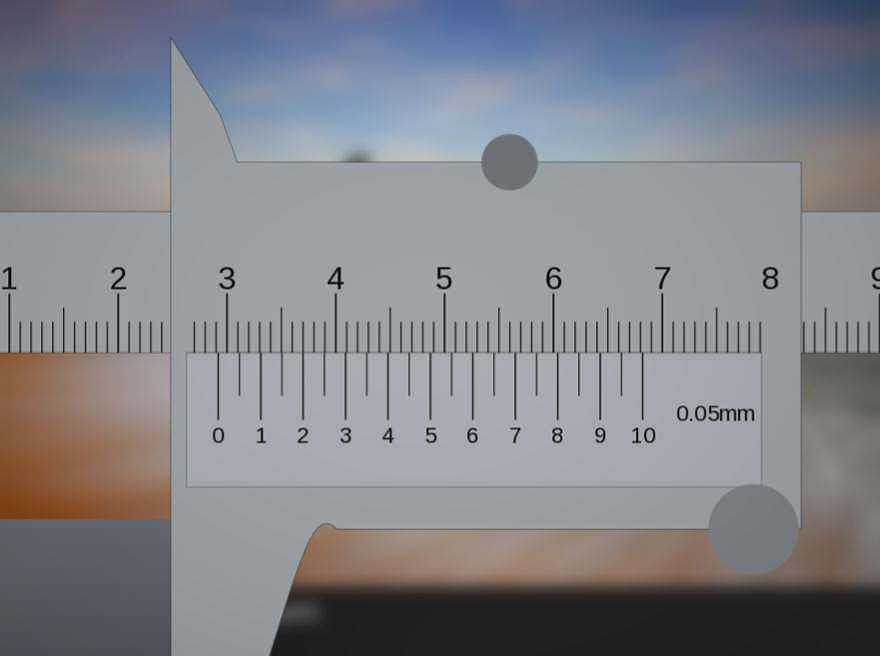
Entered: 29.2 mm
